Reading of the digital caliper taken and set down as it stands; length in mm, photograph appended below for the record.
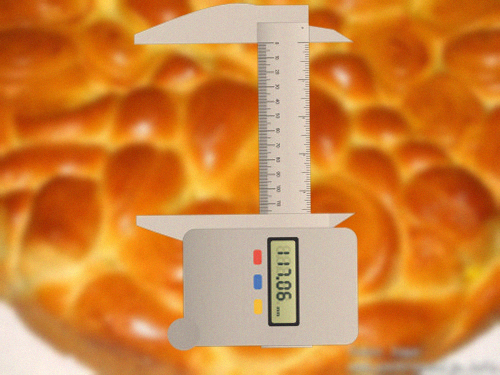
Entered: 117.06 mm
